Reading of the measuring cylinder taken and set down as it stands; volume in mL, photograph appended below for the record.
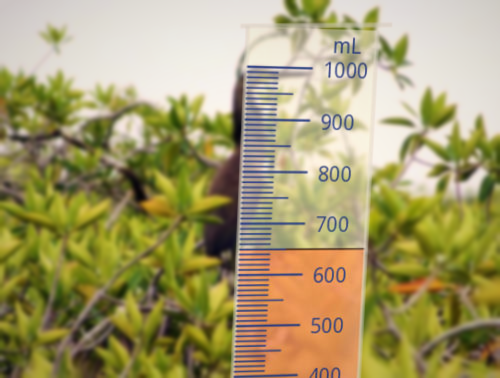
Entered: 650 mL
